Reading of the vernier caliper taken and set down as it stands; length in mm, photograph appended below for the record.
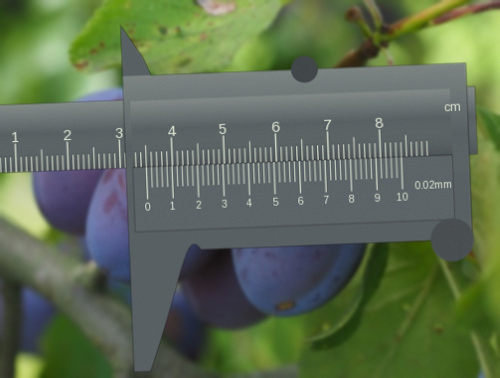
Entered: 35.0 mm
